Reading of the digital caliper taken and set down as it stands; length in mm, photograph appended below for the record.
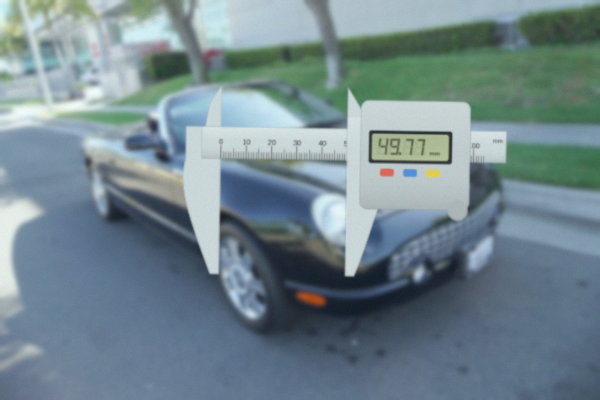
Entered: 49.77 mm
